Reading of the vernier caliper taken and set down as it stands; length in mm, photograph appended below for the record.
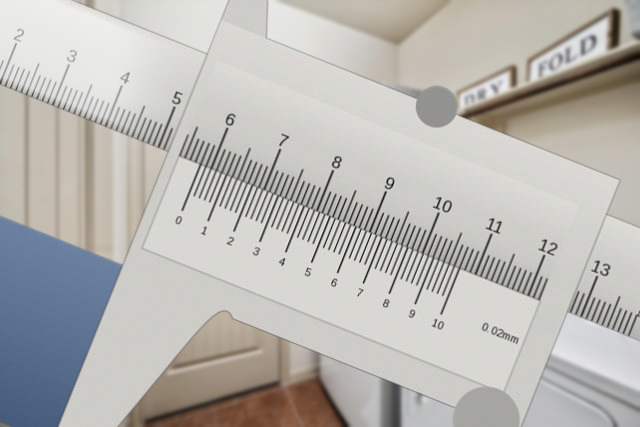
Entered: 58.0 mm
